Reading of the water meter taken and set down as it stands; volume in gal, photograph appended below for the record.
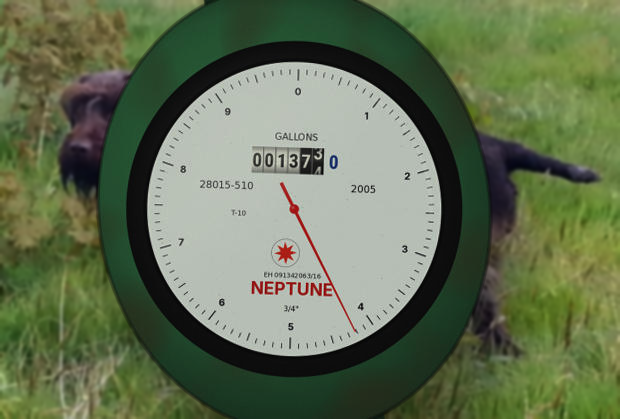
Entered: 13734.2 gal
